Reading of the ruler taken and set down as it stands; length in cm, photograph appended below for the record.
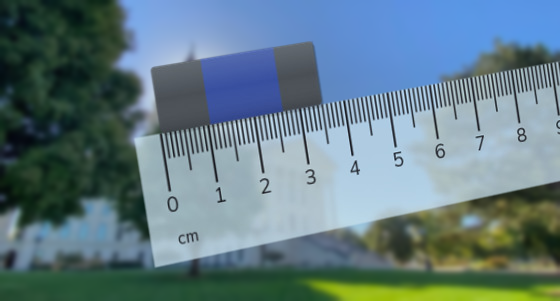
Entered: 3.5 cm
